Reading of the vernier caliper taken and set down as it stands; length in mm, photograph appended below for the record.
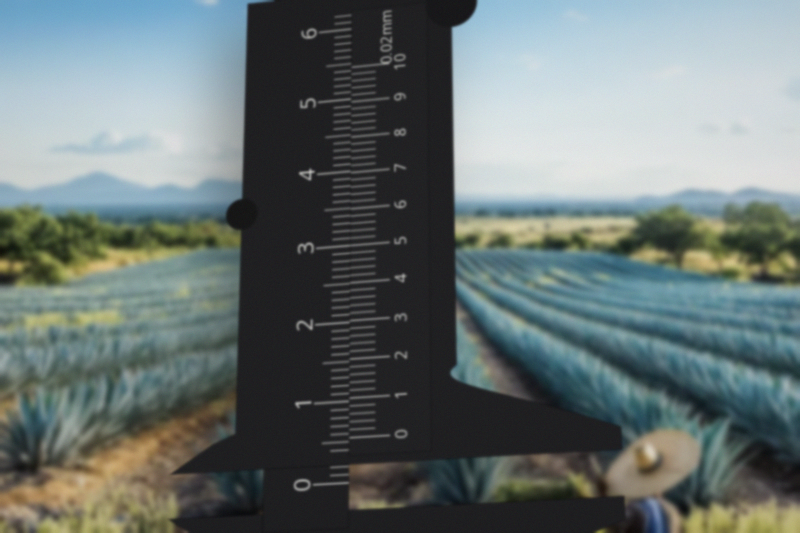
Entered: 5.5 mm
